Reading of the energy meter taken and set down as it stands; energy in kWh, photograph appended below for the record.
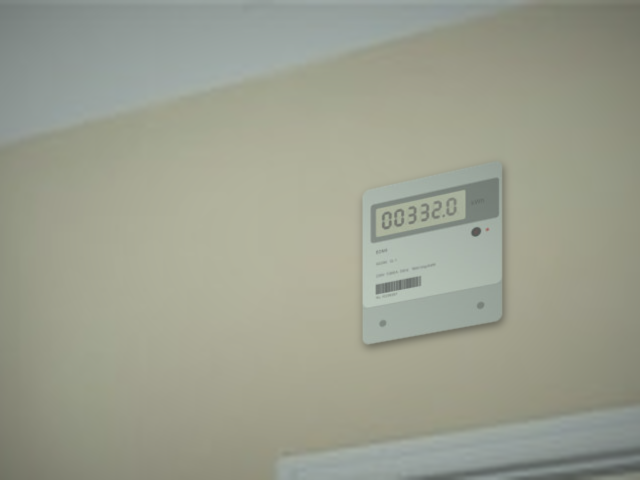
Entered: 332.0 kWh
